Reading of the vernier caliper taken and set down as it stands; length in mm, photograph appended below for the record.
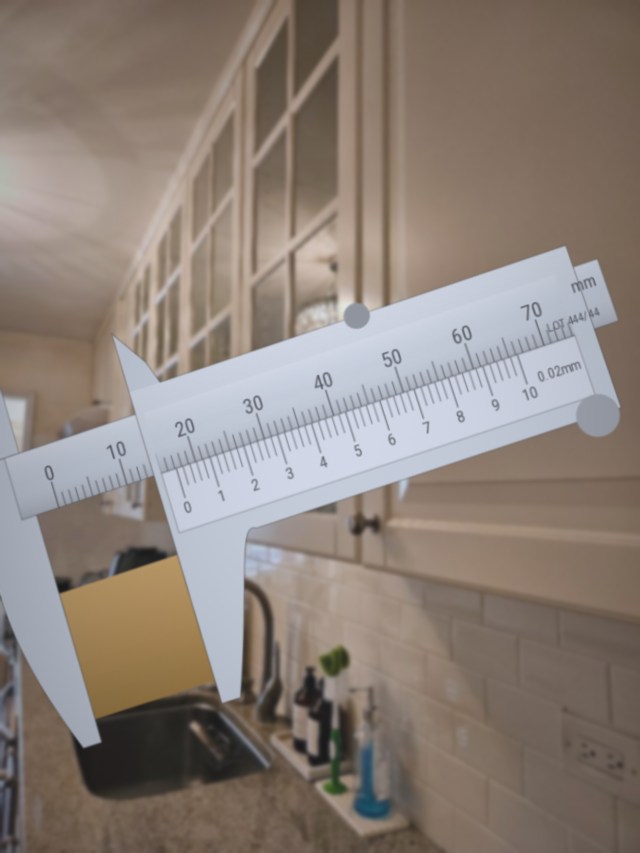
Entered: 17.2 mm
